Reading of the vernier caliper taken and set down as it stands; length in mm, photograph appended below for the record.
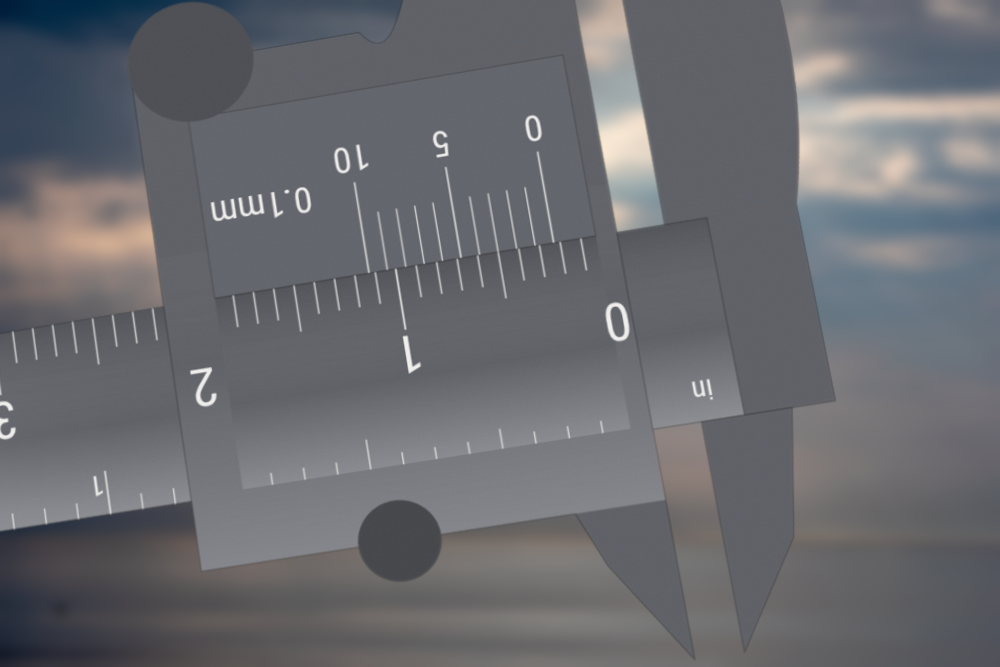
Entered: 2.3 mm
